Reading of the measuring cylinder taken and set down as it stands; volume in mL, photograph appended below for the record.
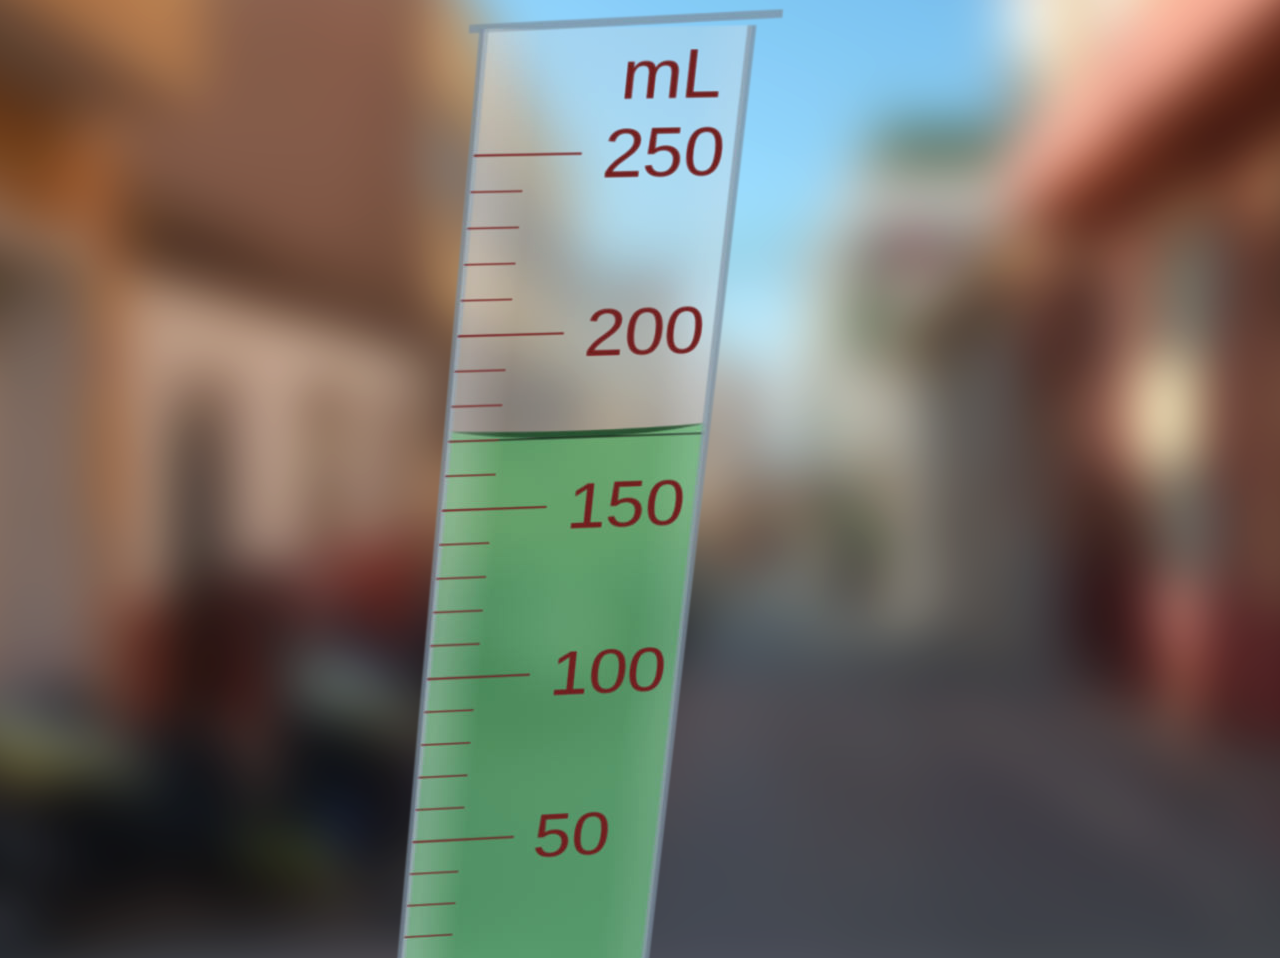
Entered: 170 mL
